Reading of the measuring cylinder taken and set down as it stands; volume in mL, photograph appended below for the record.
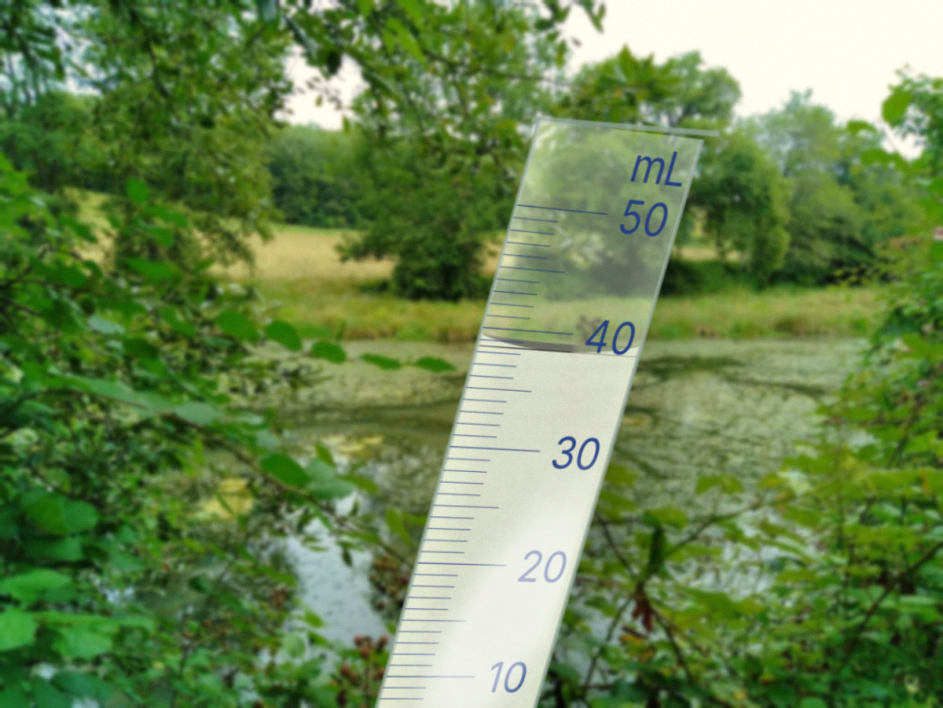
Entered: 38.5 mL
